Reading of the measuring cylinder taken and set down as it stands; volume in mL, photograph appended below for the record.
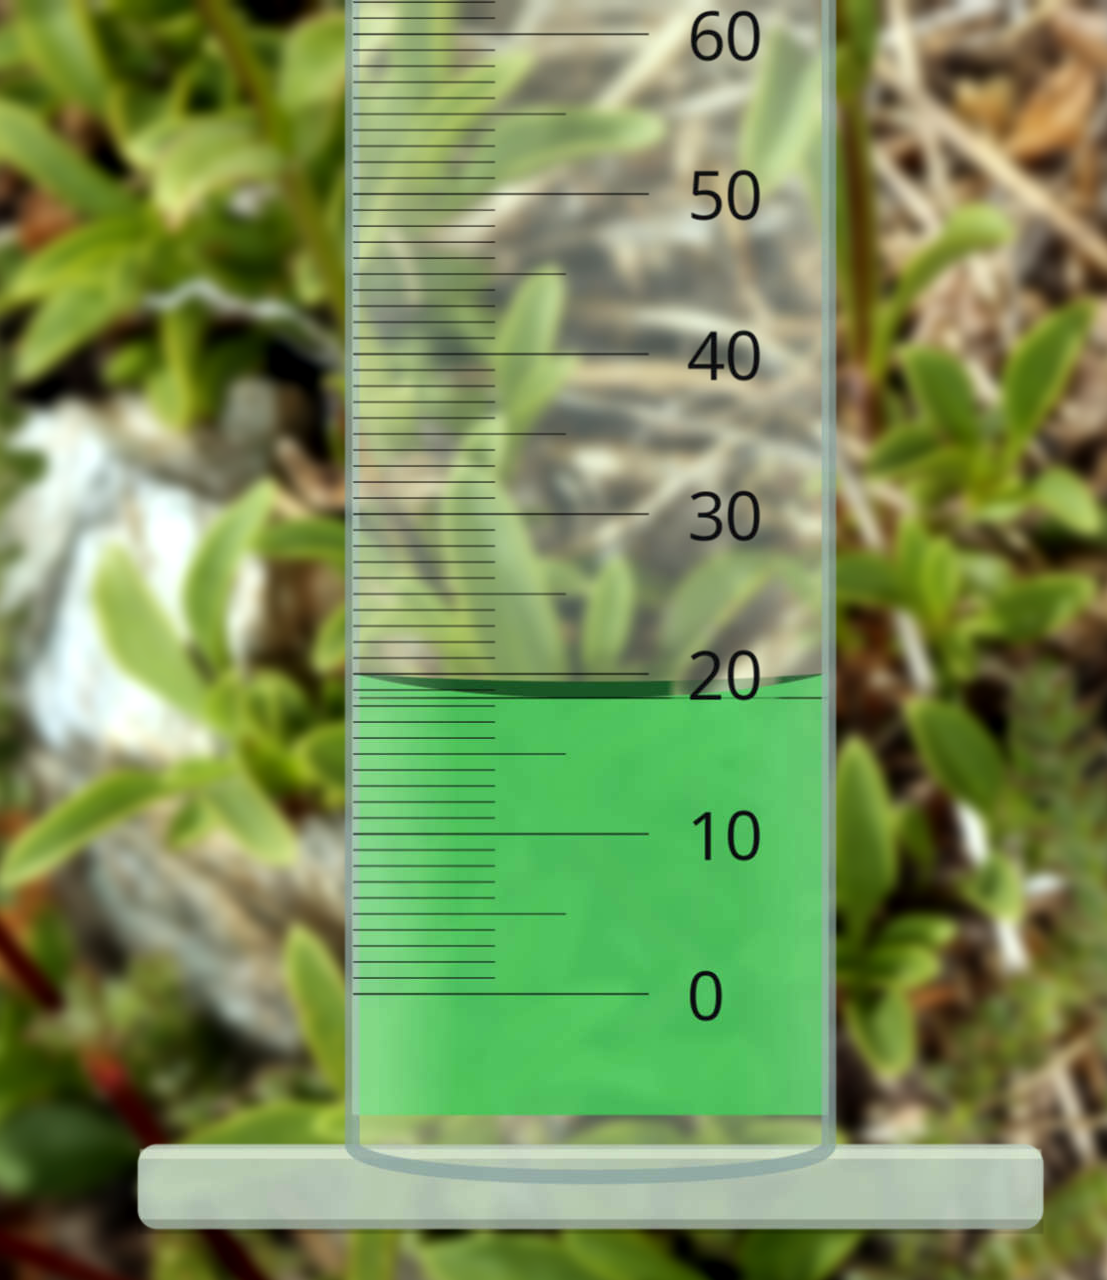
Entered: 18.5 mL
